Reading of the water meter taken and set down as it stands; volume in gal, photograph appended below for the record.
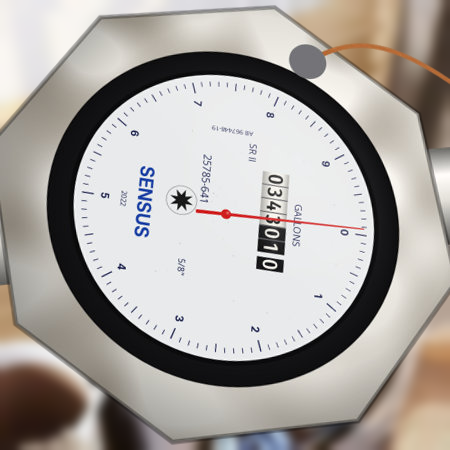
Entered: 343009.9 gal
